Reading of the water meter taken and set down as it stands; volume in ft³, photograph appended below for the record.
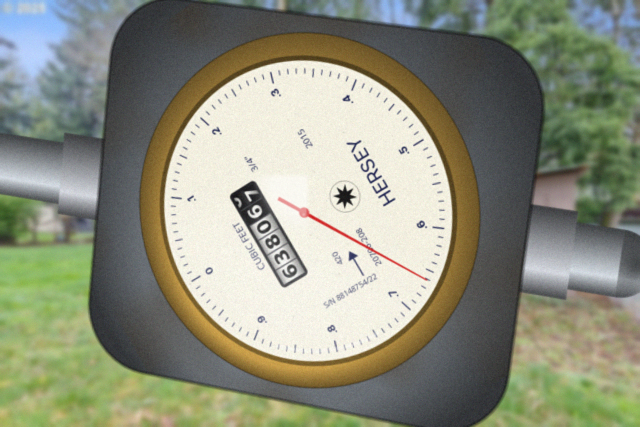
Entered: 638066.66 ft³
